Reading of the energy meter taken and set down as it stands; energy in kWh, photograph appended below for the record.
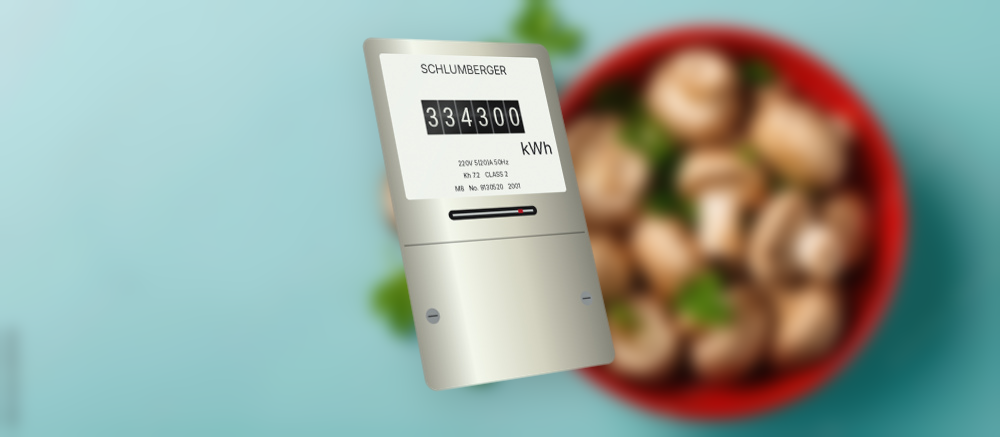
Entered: 334300 kWh
